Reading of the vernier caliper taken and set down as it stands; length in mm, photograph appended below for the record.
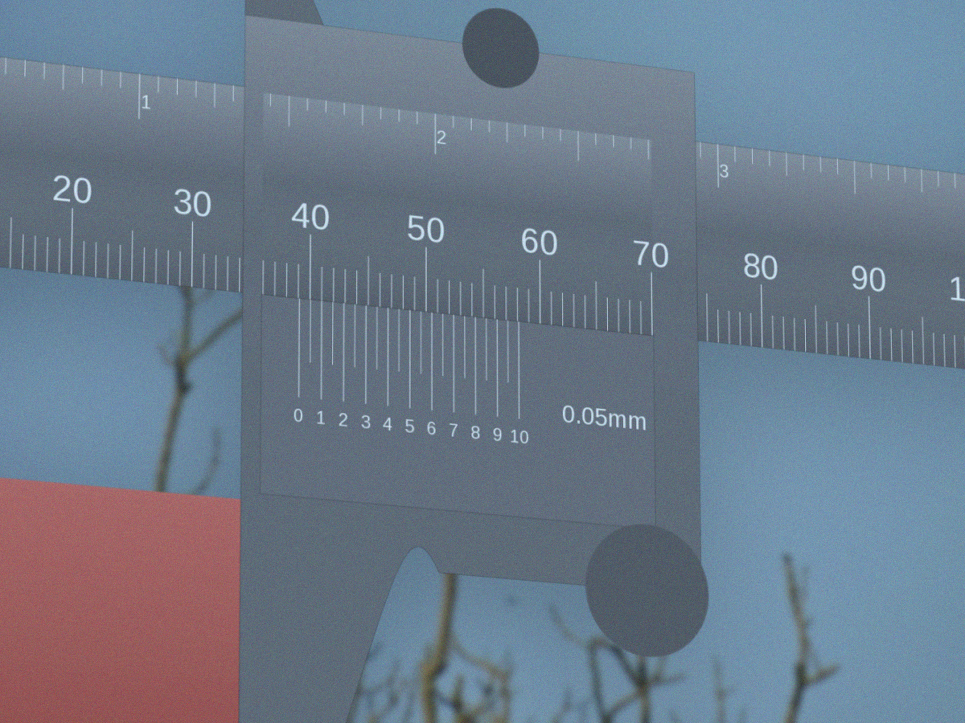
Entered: 39.1 mm
